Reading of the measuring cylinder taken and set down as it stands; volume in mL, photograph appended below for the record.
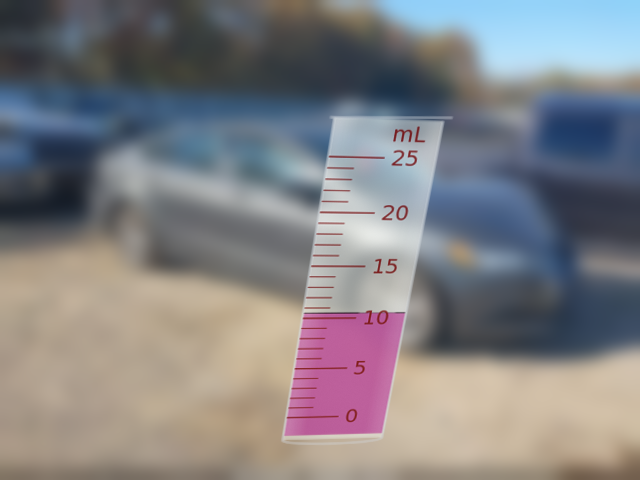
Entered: 10.5 mL
